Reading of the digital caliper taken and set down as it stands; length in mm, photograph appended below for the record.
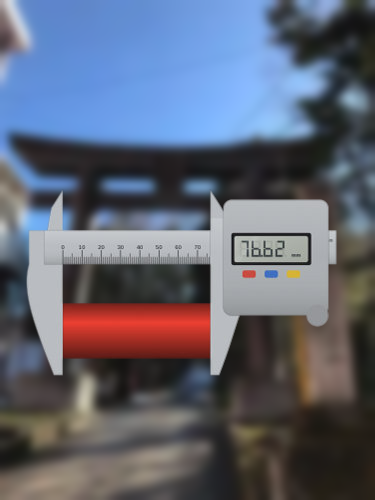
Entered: 76.62 mm
